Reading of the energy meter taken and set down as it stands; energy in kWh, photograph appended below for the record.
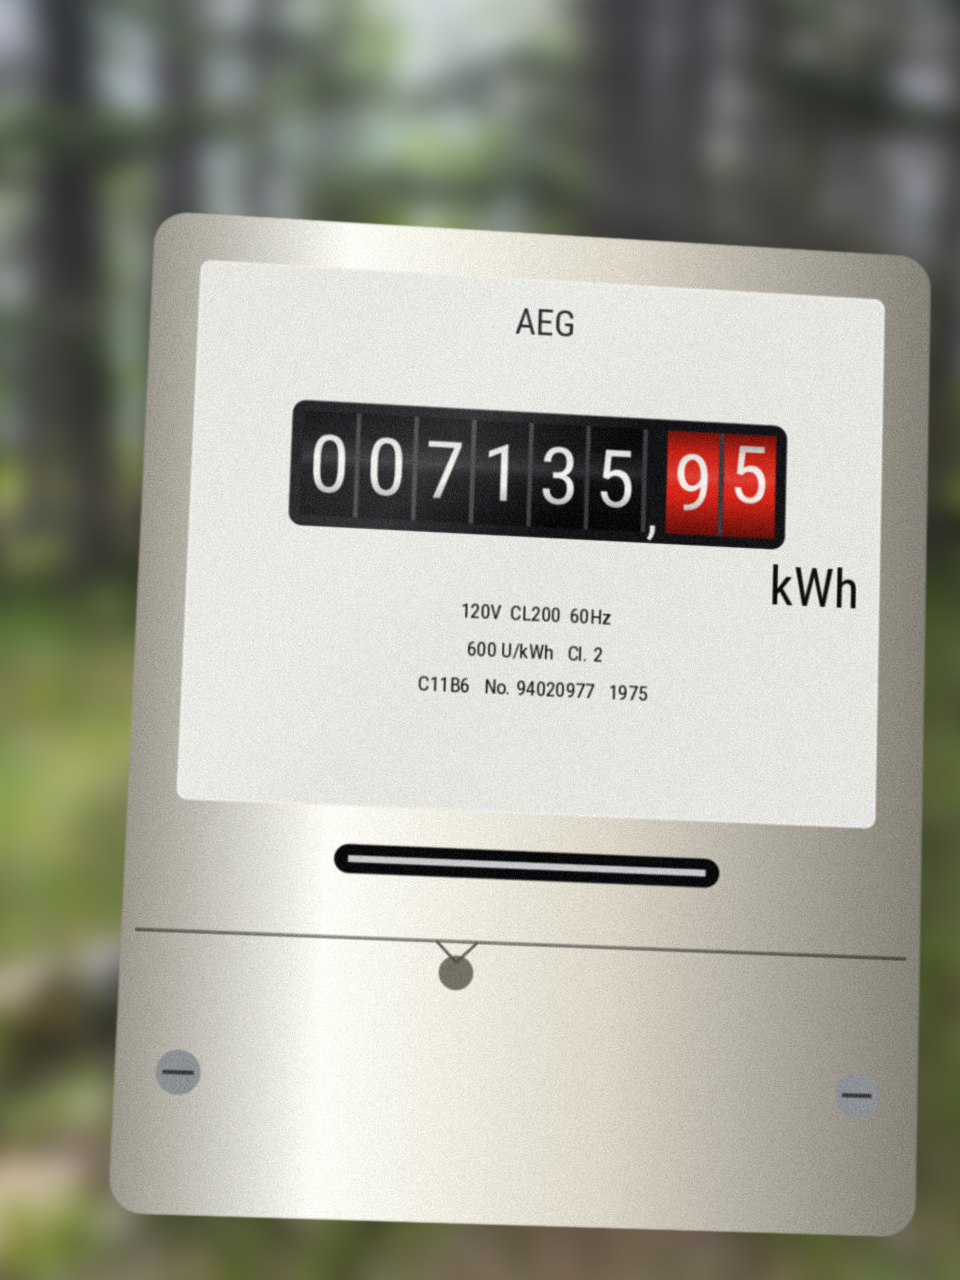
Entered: 7135.95 kWh
